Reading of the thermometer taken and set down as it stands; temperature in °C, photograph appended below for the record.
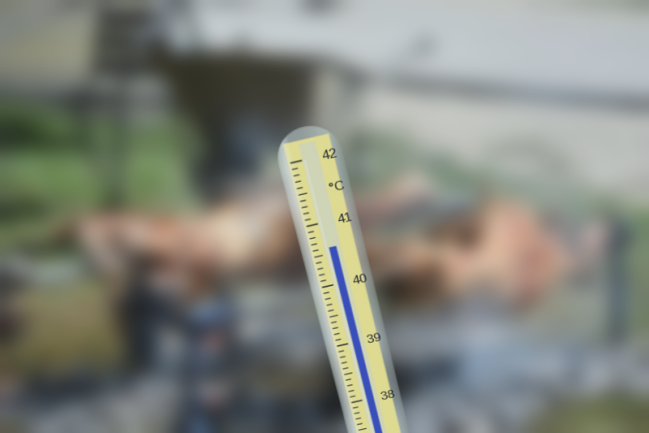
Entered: 40.6 °C
